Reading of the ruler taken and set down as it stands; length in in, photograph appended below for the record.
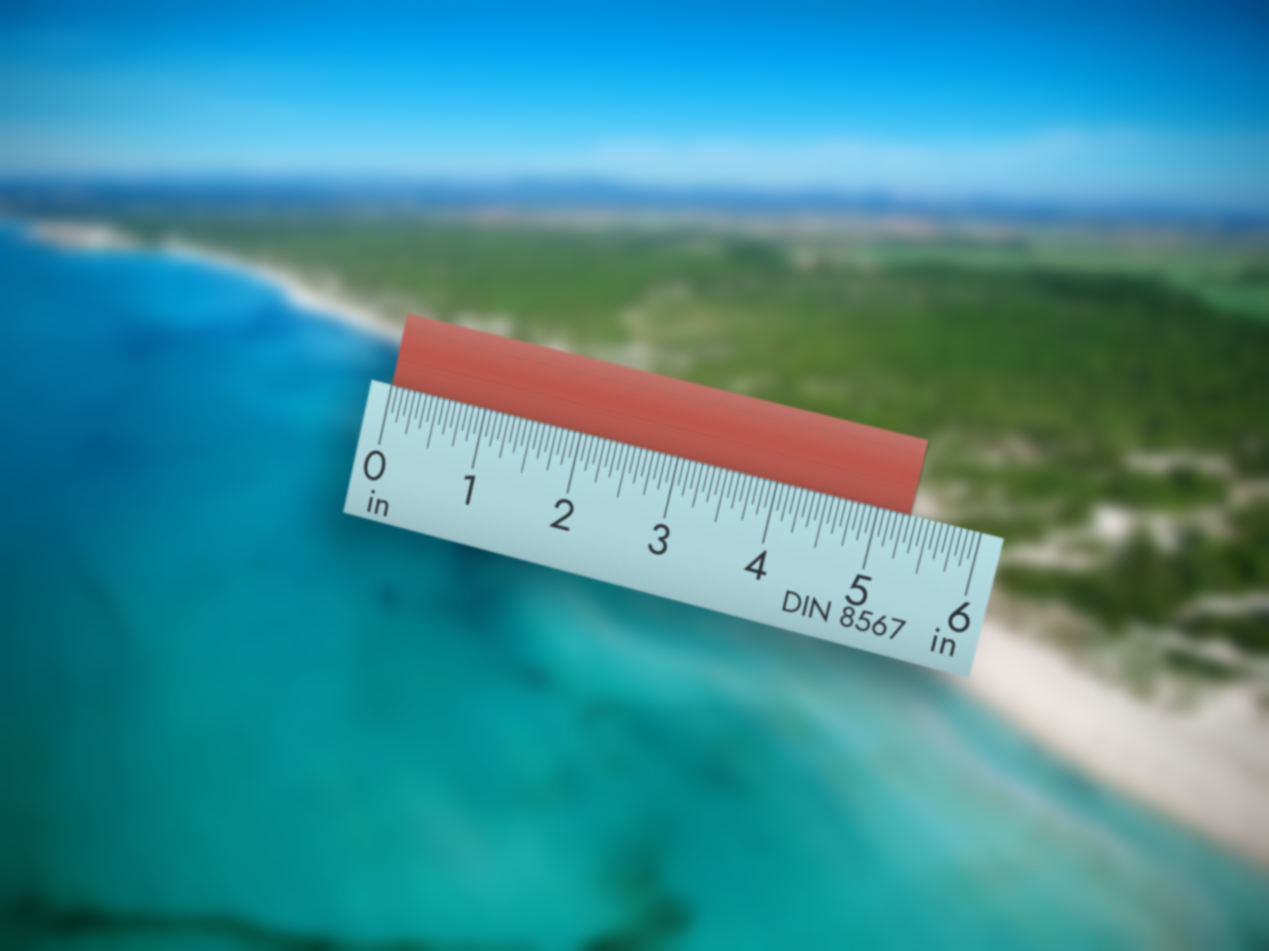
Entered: 5.3125 in
